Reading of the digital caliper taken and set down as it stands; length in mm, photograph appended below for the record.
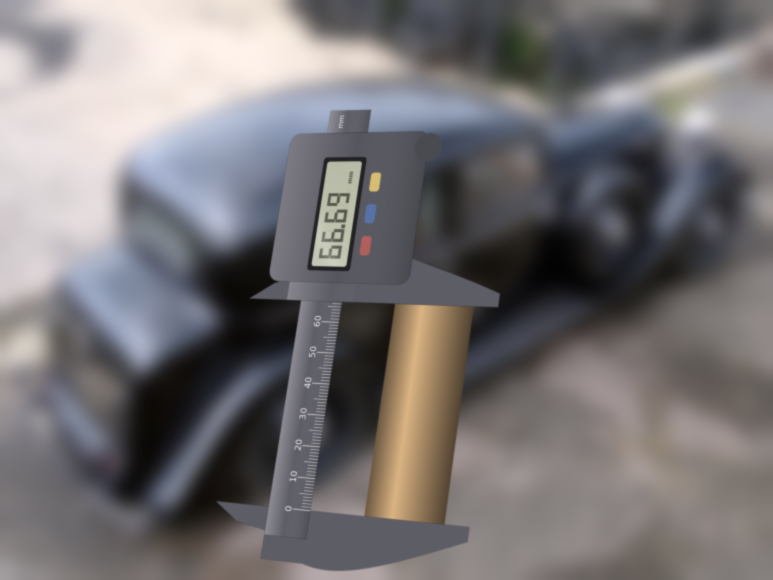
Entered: 66.69 mm
